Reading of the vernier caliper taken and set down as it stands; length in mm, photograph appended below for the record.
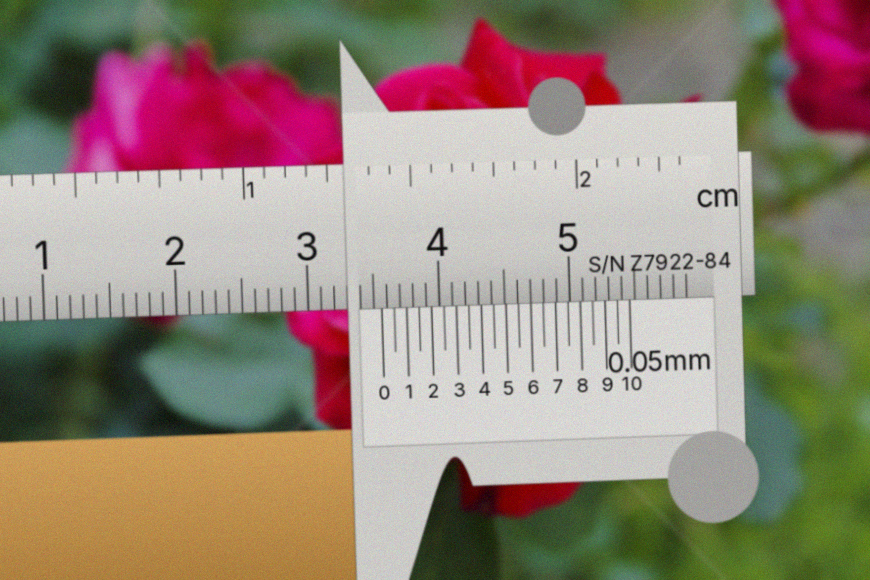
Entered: 35.6 mm
